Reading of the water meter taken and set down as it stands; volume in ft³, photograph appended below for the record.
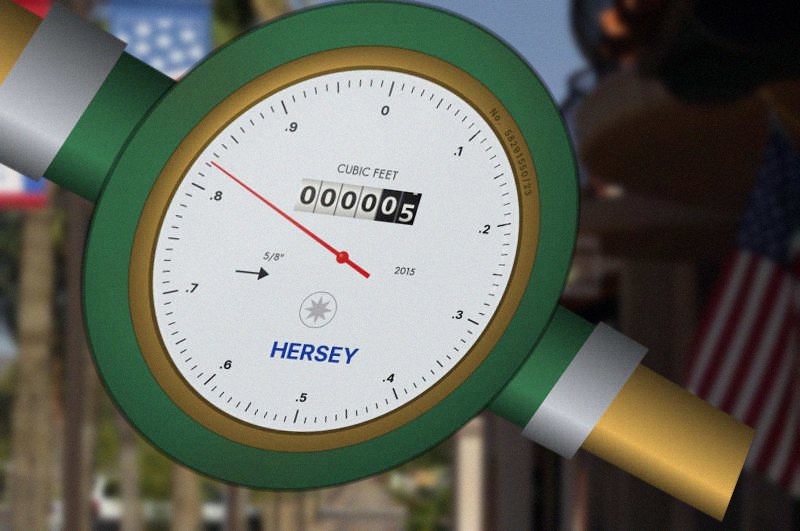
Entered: 4.82 ft³
